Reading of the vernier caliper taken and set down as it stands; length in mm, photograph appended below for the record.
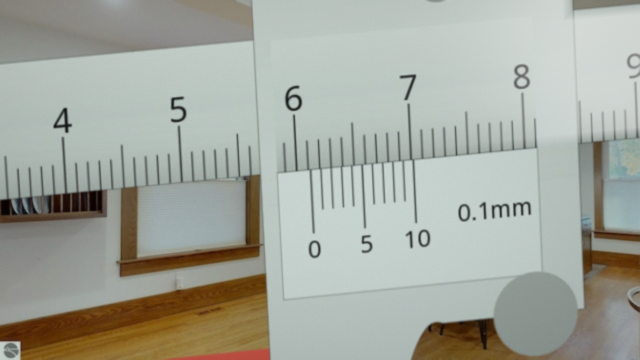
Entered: 61.2 mm
